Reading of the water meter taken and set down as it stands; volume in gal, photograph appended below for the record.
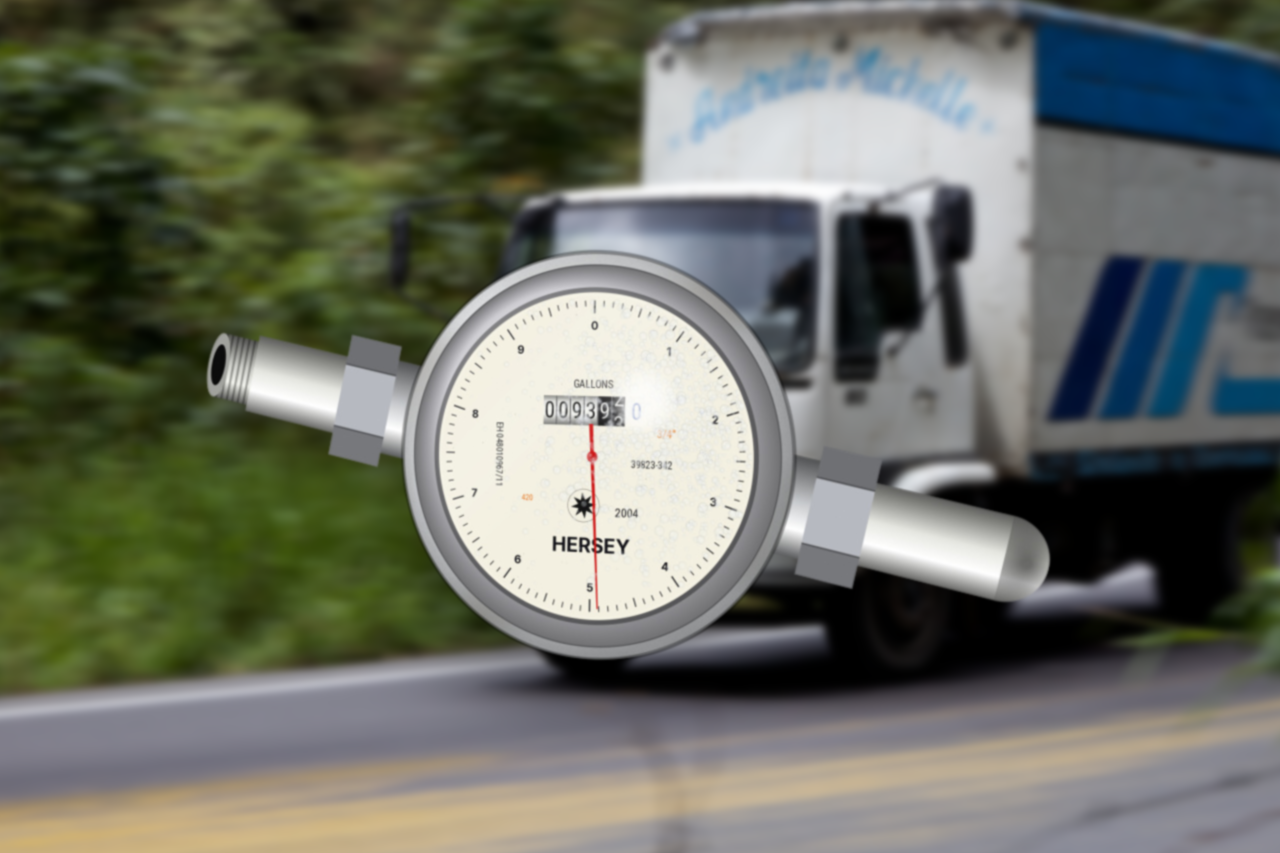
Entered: 93924.9 gal
